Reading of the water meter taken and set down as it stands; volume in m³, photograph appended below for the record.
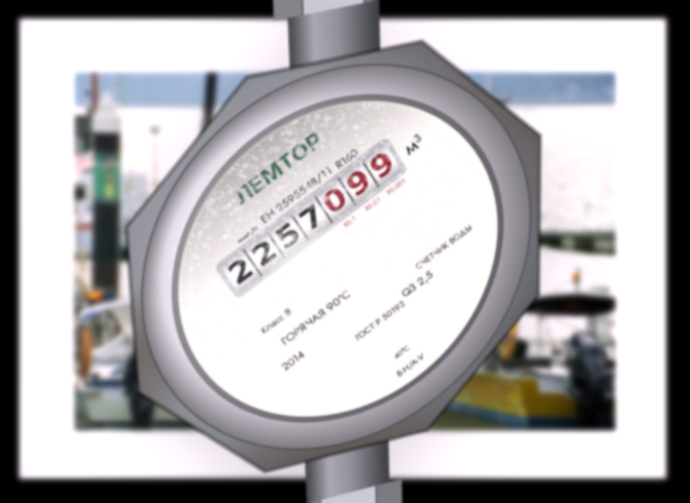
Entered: 2257.099 m³
